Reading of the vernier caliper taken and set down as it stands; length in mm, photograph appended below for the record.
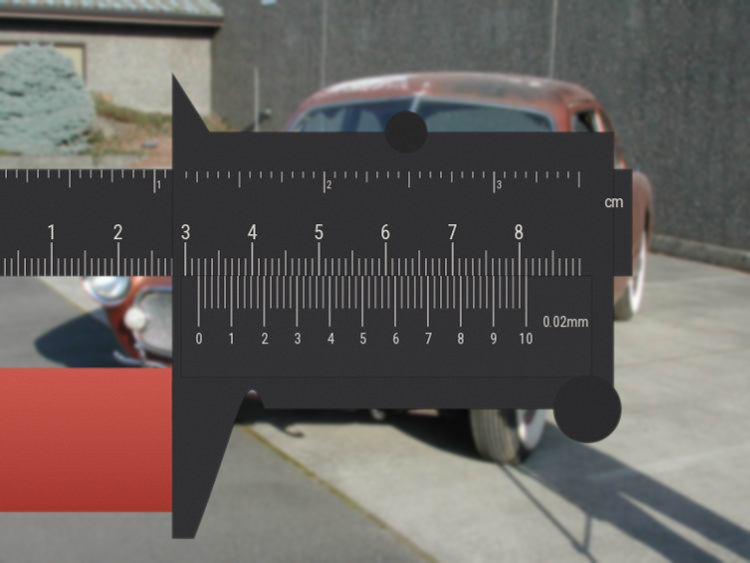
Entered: 32.0 mm
